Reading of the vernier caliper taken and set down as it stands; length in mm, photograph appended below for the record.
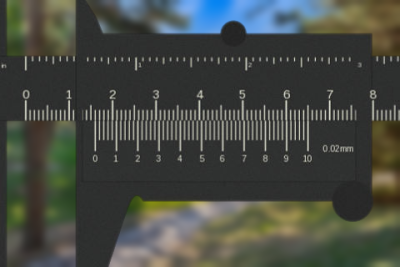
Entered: 16.0 mm
